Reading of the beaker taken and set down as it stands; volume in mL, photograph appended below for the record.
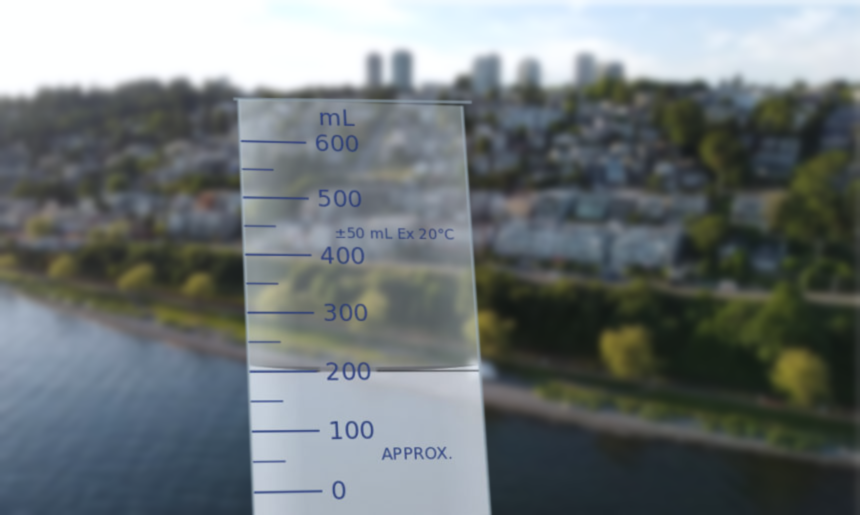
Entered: 200 mL
